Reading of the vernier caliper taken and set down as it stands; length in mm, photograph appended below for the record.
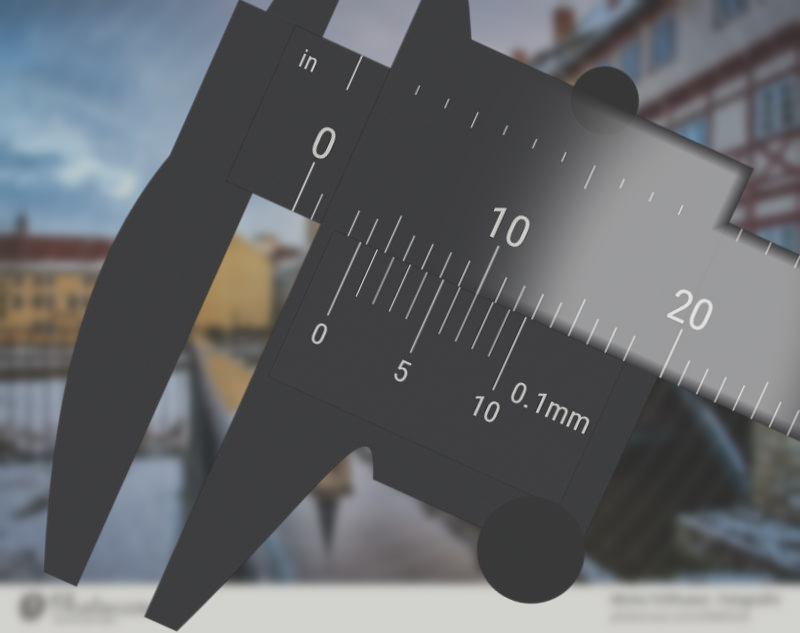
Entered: 3.7 mm
